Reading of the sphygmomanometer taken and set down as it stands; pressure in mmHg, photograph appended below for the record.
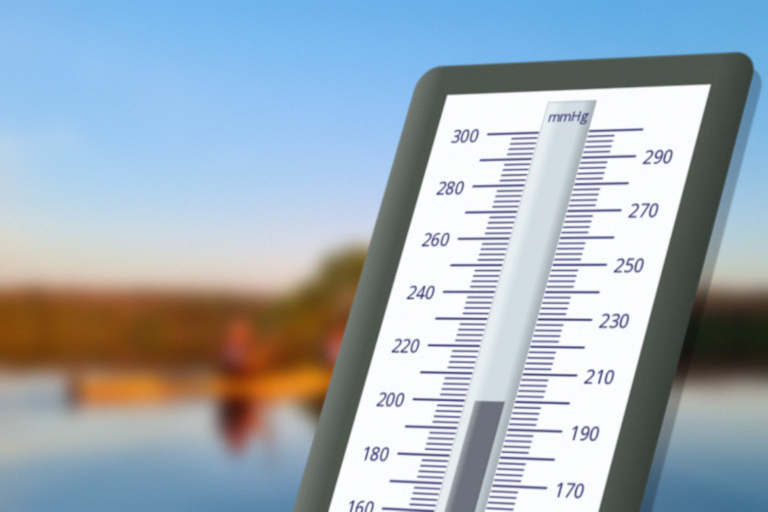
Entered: 200 mmHg
